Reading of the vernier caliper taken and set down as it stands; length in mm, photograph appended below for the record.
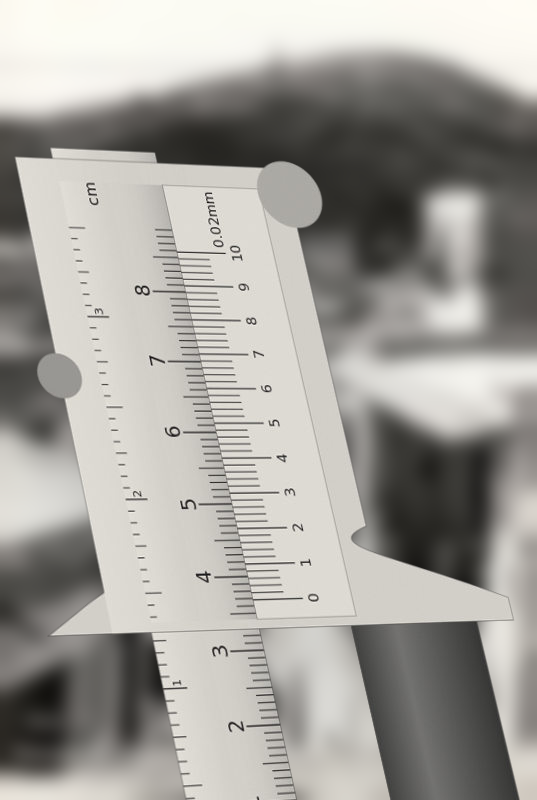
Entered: 36.8 mm
